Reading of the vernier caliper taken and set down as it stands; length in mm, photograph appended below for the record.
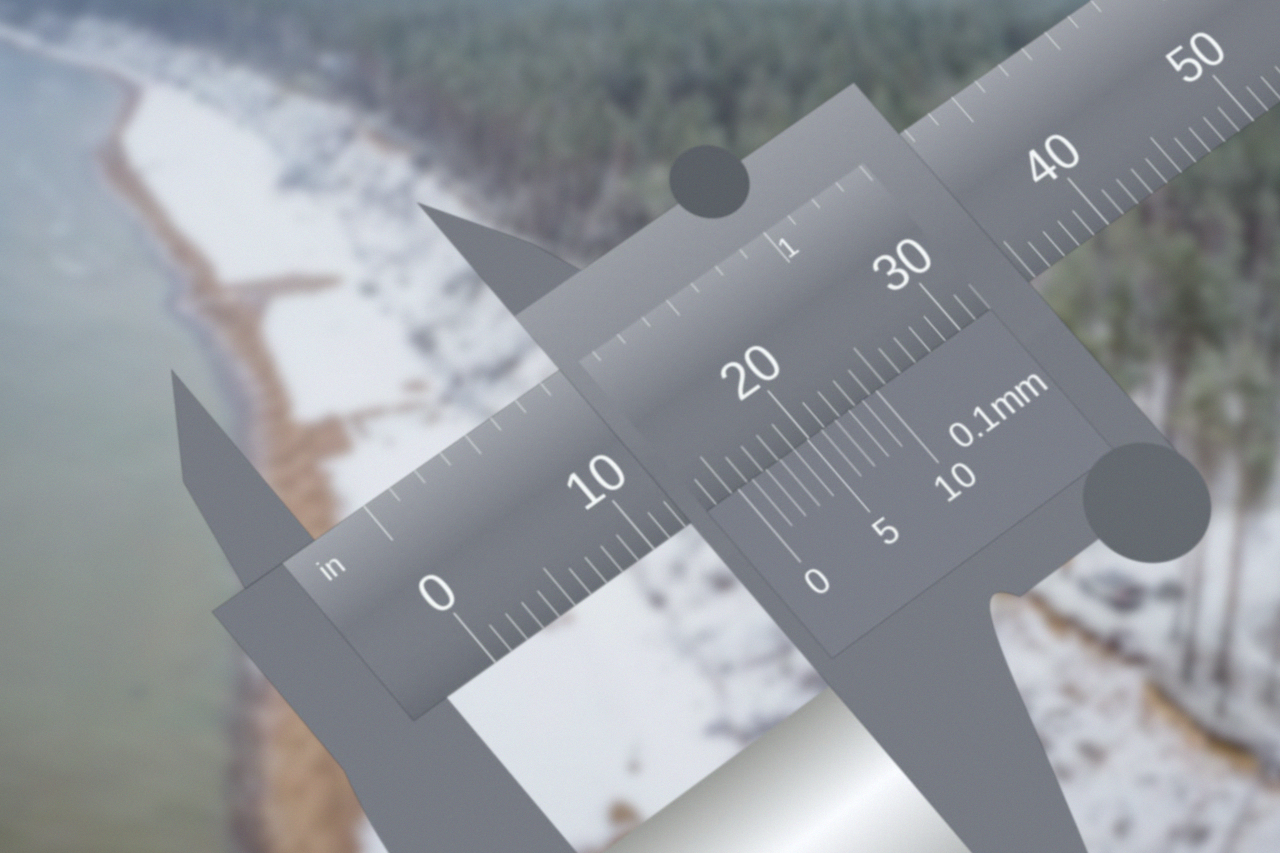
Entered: 15.4 mm
